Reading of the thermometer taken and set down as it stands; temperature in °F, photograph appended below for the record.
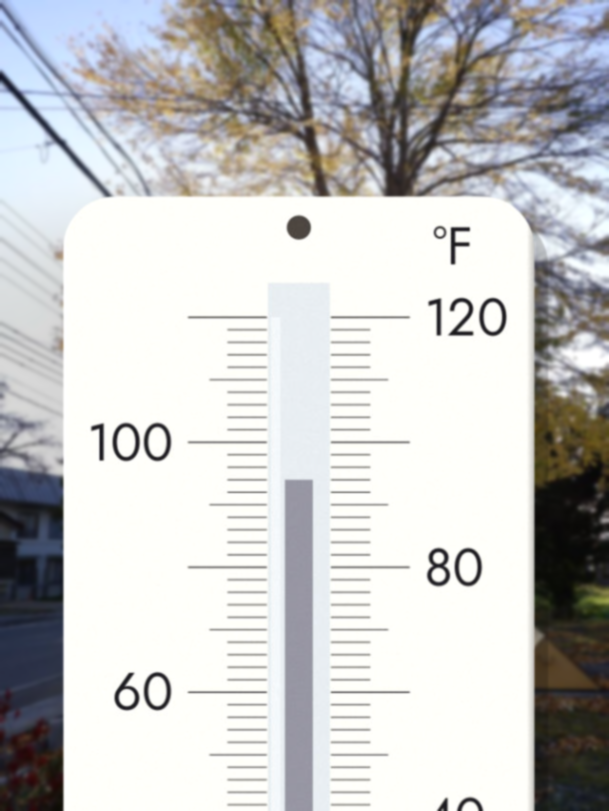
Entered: 94 °F
